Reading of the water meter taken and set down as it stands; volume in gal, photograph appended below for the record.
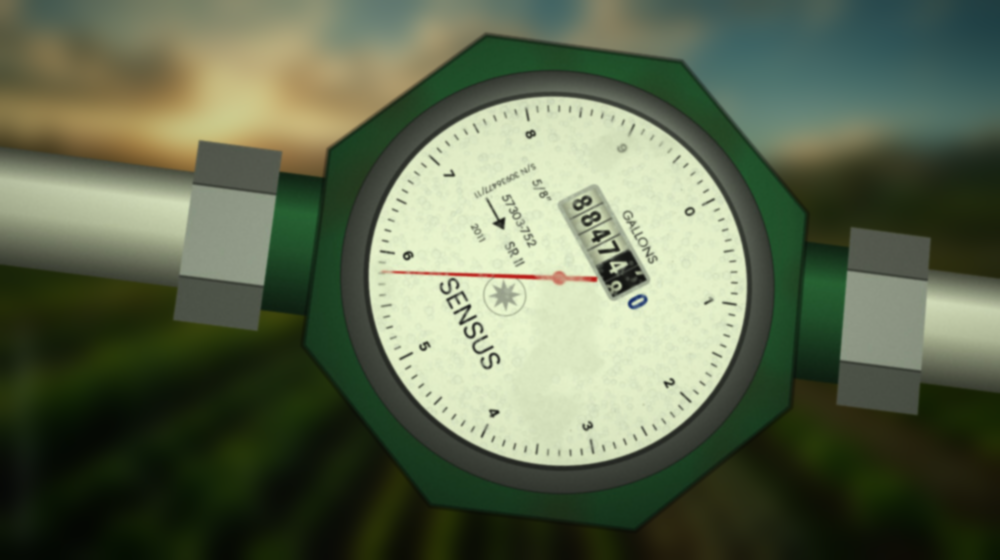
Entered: 8847475.8 gal
